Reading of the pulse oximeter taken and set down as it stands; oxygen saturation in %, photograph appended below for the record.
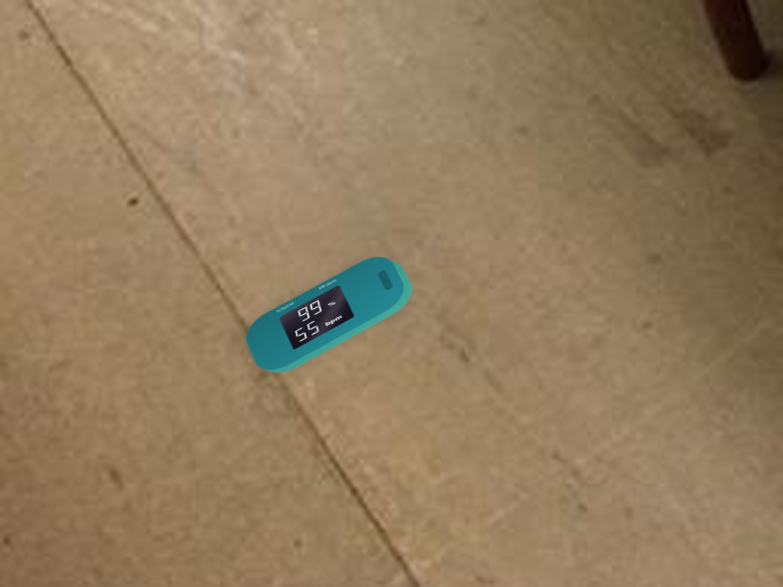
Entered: 99 %
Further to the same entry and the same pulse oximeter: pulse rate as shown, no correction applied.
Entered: 55 bpm
